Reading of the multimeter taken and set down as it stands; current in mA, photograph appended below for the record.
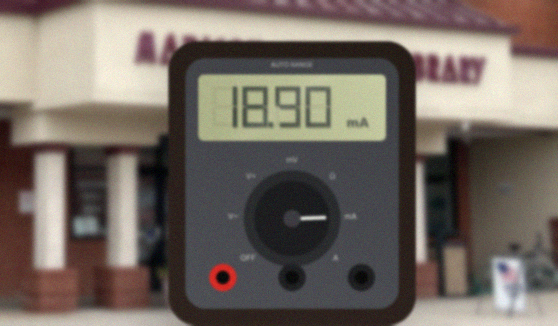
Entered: 18.90 mA
